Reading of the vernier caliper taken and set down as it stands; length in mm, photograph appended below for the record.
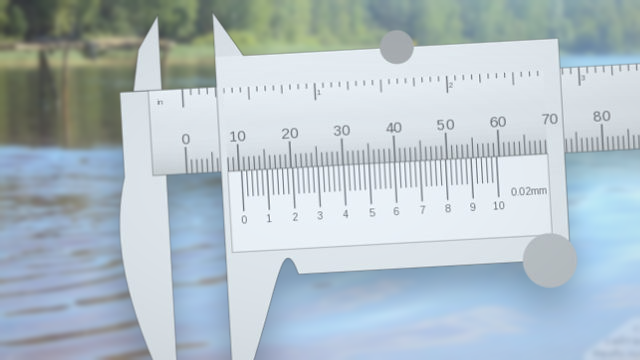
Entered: 10.5 mm
